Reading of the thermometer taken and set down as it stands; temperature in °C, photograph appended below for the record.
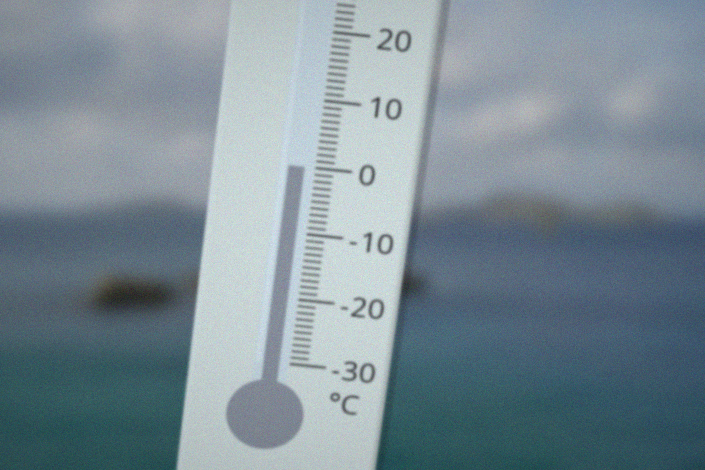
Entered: 0 °C
